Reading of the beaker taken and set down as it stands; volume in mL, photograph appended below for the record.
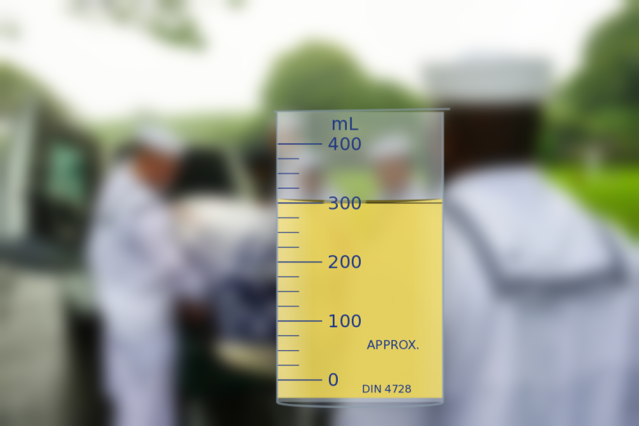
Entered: 300 mL
